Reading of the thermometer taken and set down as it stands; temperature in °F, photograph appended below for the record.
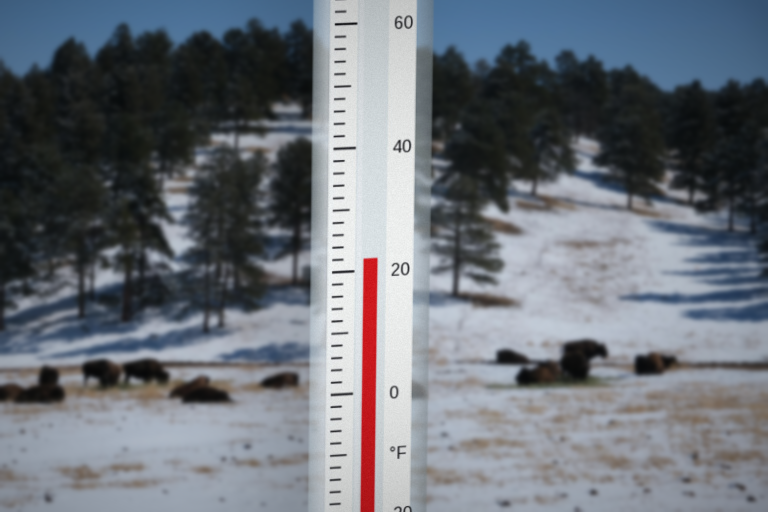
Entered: 22 °F
